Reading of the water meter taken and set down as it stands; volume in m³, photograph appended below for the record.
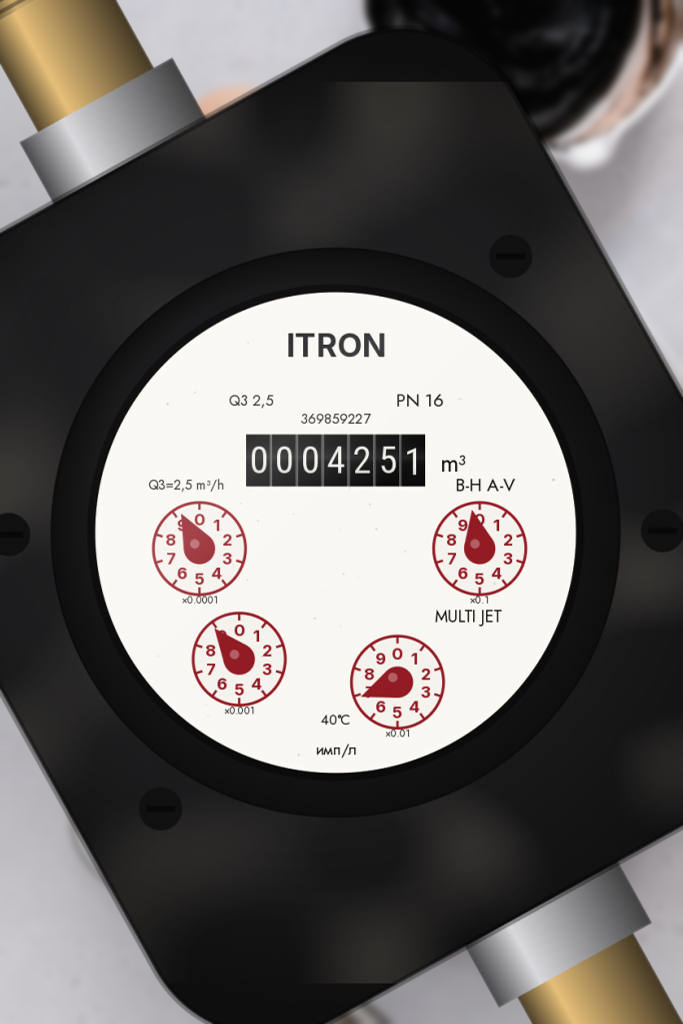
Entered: 4250.9689 m³
